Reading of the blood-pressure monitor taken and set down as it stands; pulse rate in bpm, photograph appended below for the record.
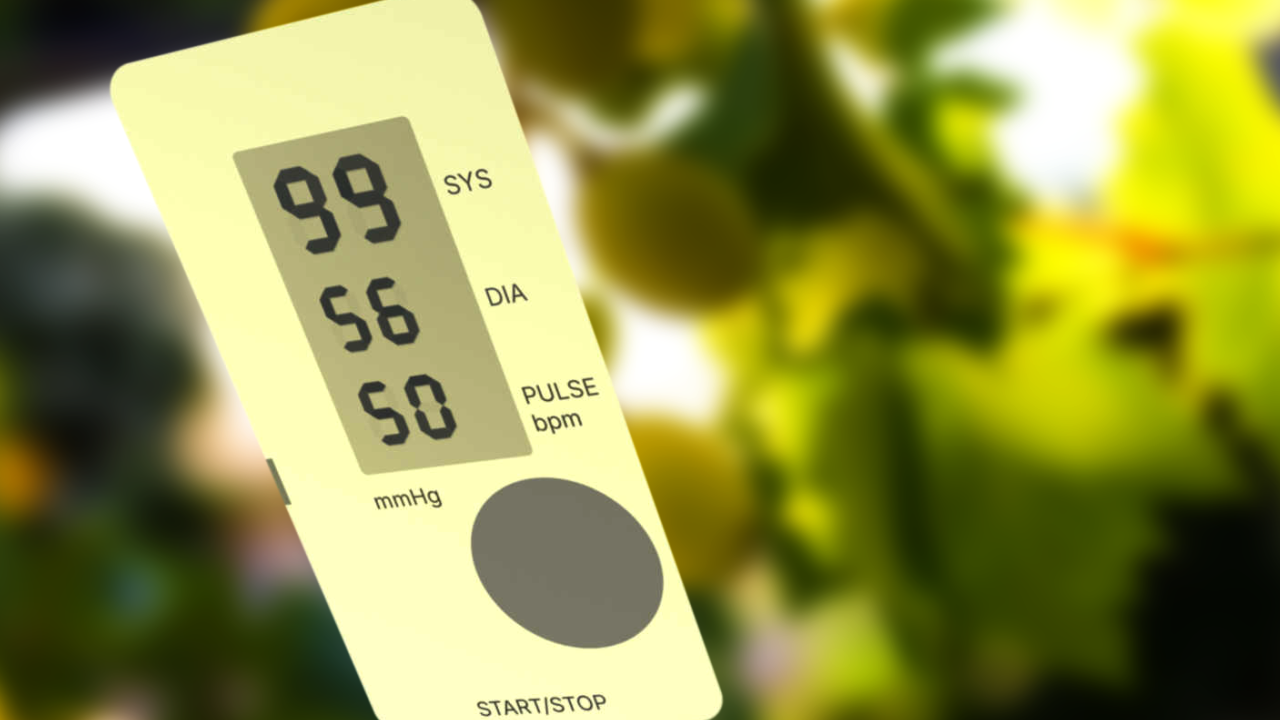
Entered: 50 bpm
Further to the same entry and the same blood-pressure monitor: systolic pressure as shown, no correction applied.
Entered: 99 mmHg
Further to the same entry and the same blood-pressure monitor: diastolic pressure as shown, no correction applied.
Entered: 56 mmHg
